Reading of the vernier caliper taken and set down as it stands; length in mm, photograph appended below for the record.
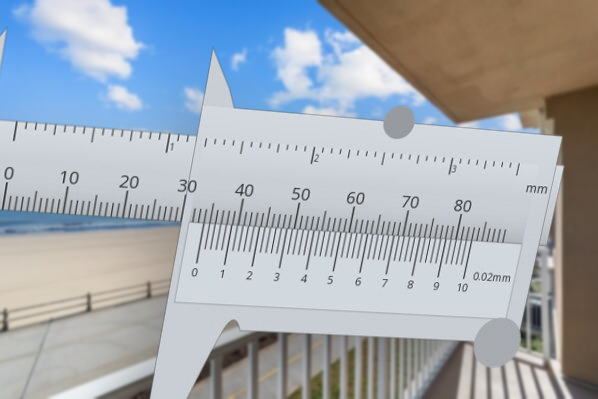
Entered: 34.0 mm
